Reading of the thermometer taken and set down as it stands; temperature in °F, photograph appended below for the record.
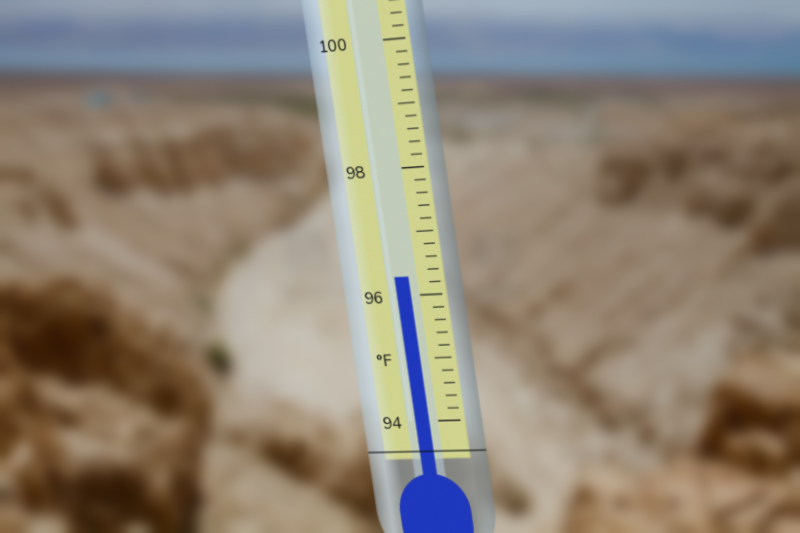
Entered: 96.3 °F
